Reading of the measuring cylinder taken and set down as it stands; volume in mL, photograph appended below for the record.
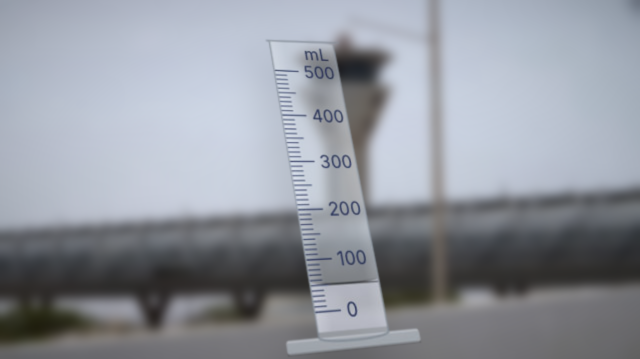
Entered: 50 mL
